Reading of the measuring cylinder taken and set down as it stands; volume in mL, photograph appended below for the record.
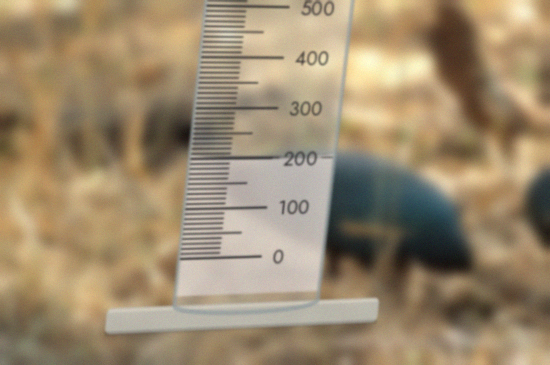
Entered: 200 mL
